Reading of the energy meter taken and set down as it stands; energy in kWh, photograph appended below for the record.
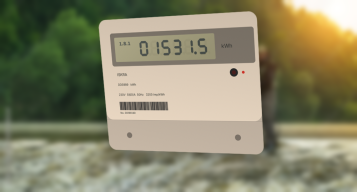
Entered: 1531.5 kWh
